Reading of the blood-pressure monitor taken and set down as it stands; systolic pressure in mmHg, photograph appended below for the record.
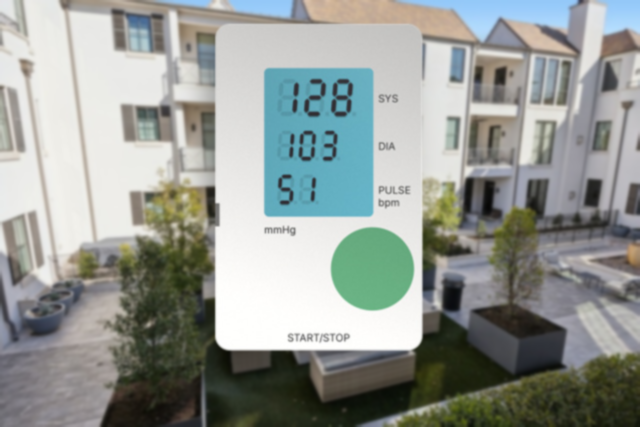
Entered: 128 mmHg
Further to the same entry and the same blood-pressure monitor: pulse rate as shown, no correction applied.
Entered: 51 bpm
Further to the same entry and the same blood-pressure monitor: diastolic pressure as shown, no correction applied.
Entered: 103 mmHg
